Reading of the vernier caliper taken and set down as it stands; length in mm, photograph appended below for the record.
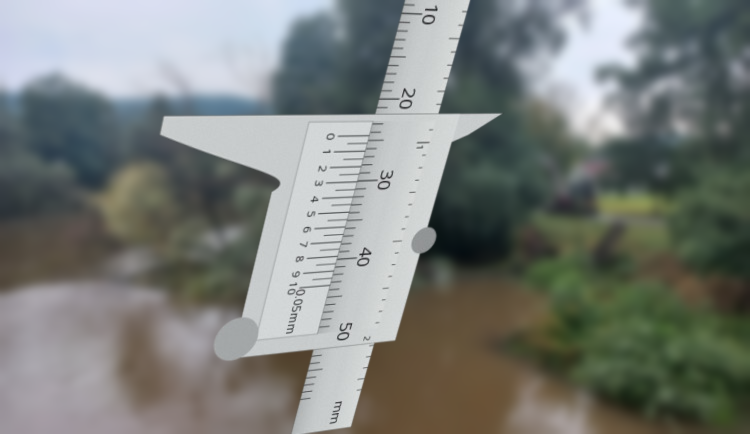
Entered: 24.4 mm
